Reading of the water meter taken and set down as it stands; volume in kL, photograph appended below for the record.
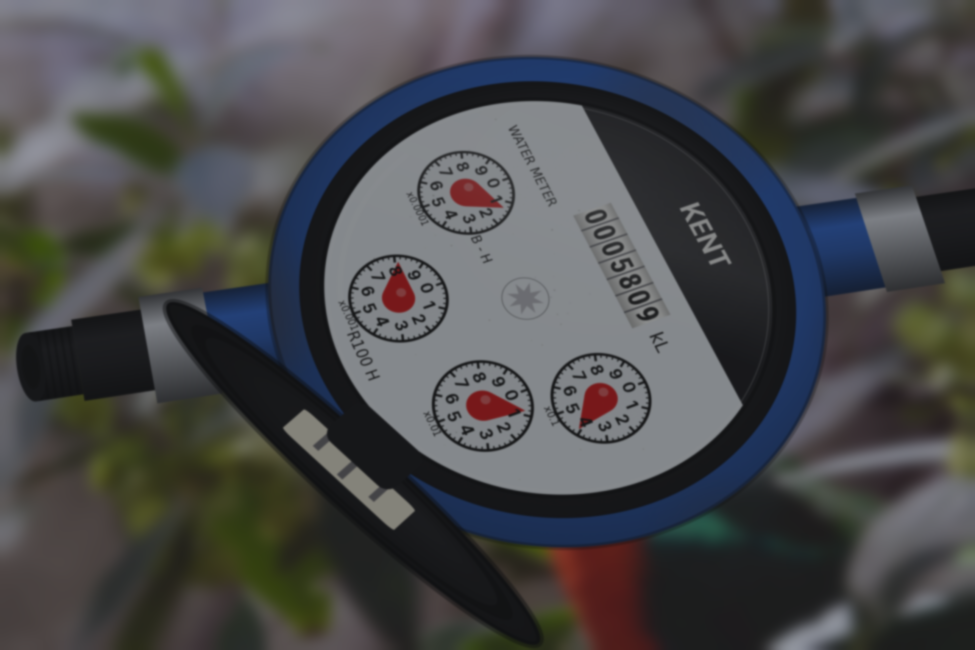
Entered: 5809.4081 kL
